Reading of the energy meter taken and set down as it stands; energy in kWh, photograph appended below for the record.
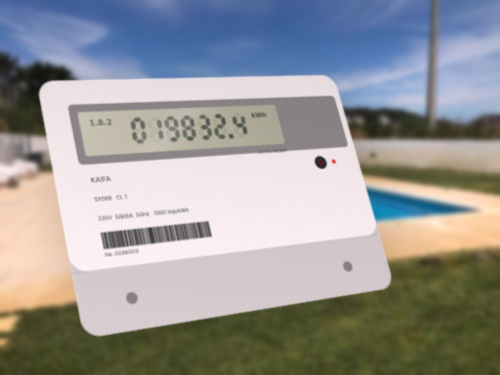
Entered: 19832.4 kWh
